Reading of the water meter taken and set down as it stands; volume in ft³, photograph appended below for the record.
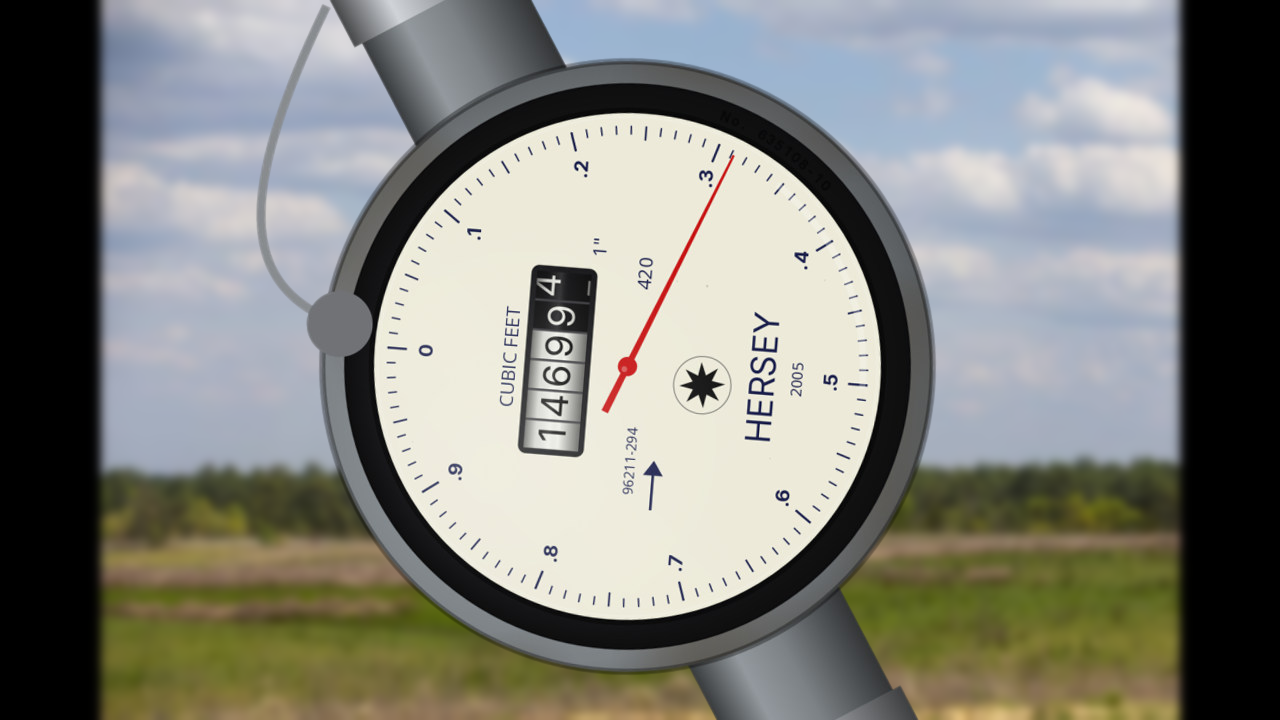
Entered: 146994.31 ft³
